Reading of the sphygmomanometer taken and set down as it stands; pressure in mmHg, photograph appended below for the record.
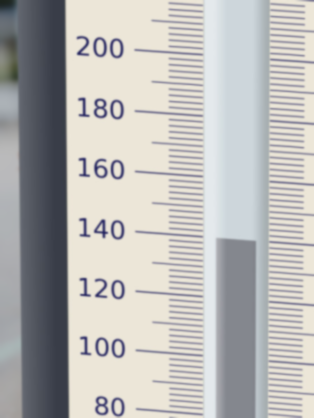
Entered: 140 mmHg
